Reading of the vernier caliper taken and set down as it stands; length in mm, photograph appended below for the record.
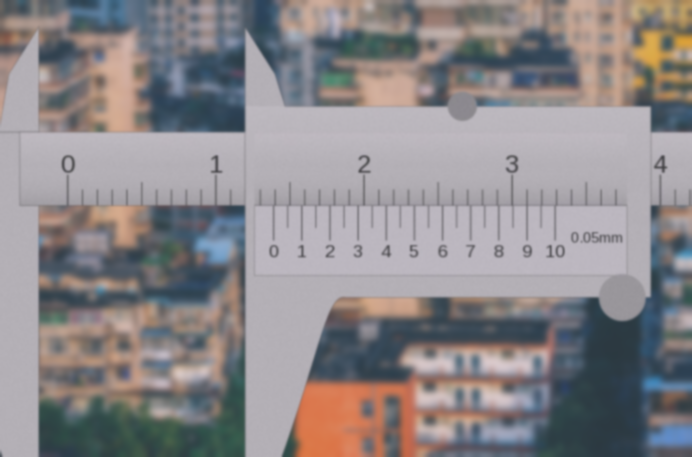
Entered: 13.9 mm
